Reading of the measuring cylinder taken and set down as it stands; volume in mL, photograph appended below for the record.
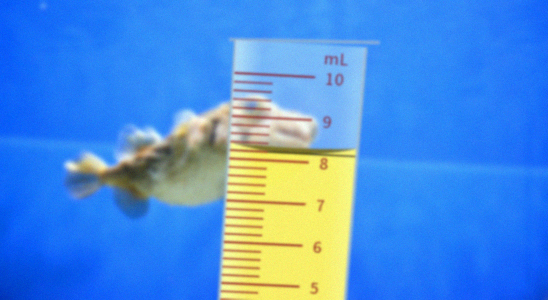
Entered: 8.2 mL
